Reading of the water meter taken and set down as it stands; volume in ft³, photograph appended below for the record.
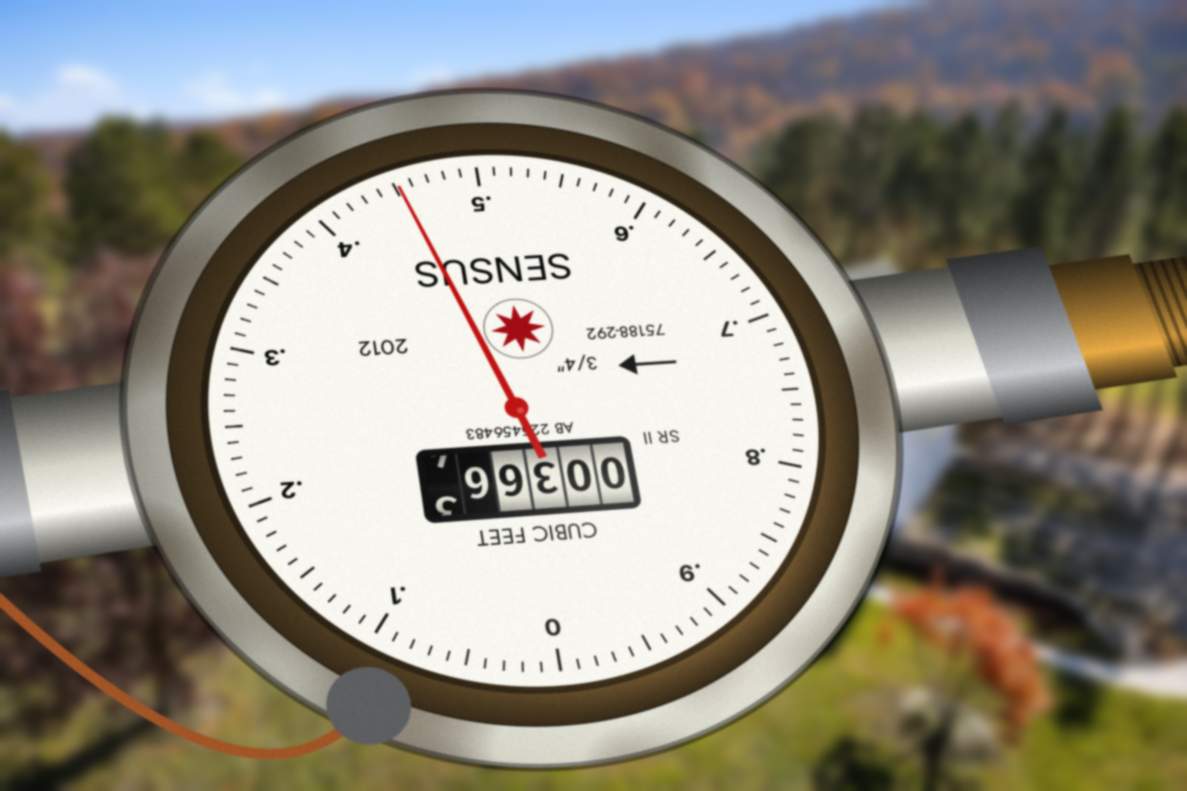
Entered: 3663.45 ft³
